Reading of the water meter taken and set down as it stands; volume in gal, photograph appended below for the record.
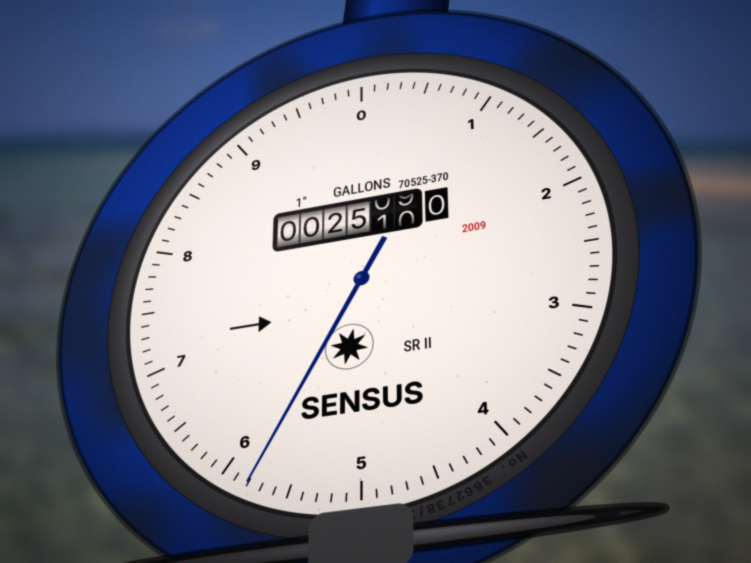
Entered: 25095.8 gal
